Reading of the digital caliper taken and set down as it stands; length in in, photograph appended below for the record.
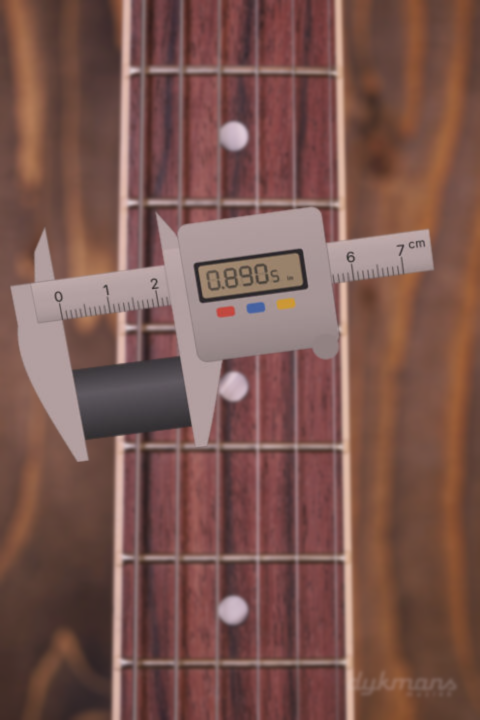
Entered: 0.8905 in
